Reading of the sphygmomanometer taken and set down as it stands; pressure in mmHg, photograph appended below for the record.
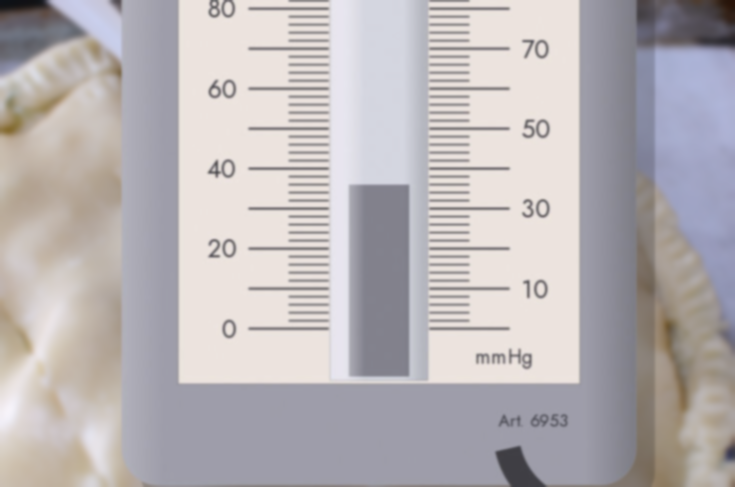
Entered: 36 mmHg
